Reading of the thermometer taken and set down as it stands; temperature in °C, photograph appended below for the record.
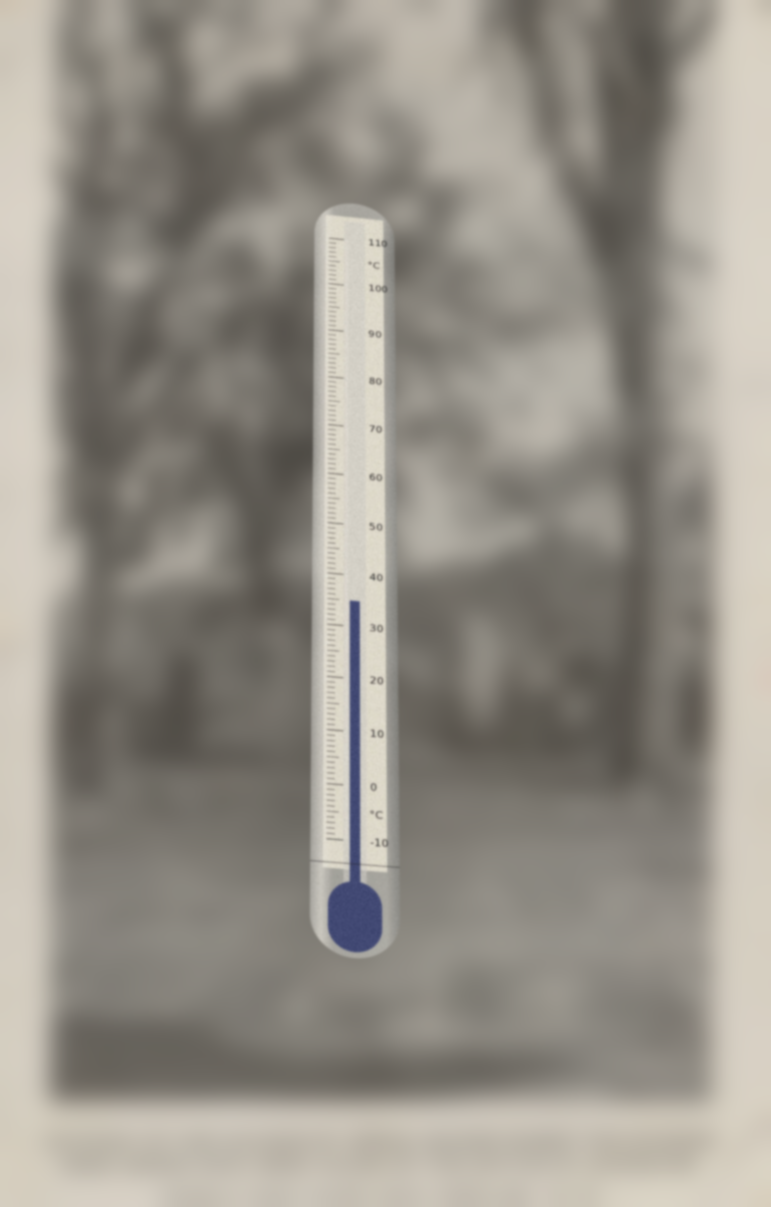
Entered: 35 °C
